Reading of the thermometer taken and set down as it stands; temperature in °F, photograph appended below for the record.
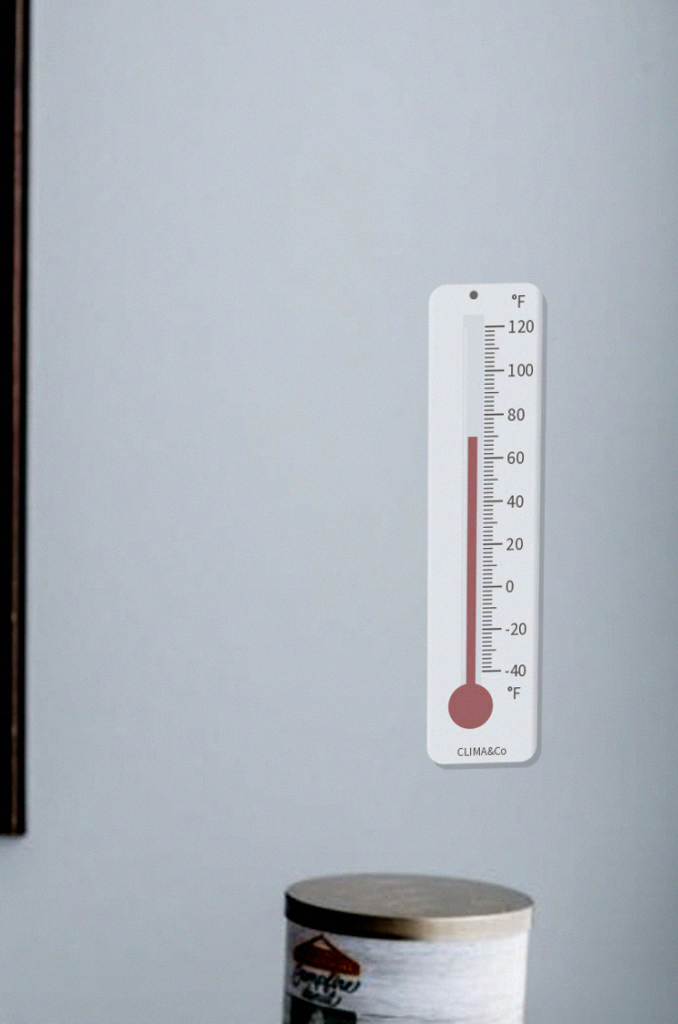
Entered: 70 °F
